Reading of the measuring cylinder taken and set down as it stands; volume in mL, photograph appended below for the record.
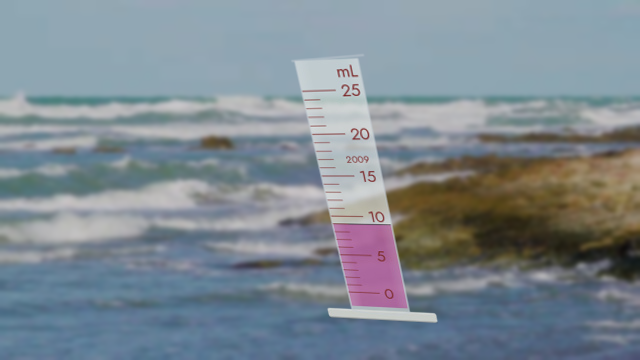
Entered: 9 mL
